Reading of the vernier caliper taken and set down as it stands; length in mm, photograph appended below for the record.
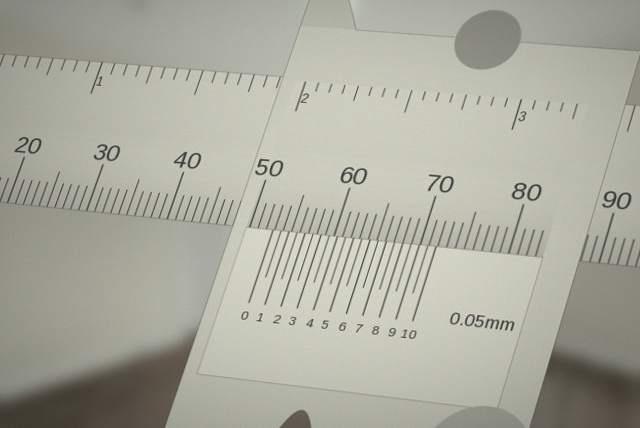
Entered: 52.8 mm
